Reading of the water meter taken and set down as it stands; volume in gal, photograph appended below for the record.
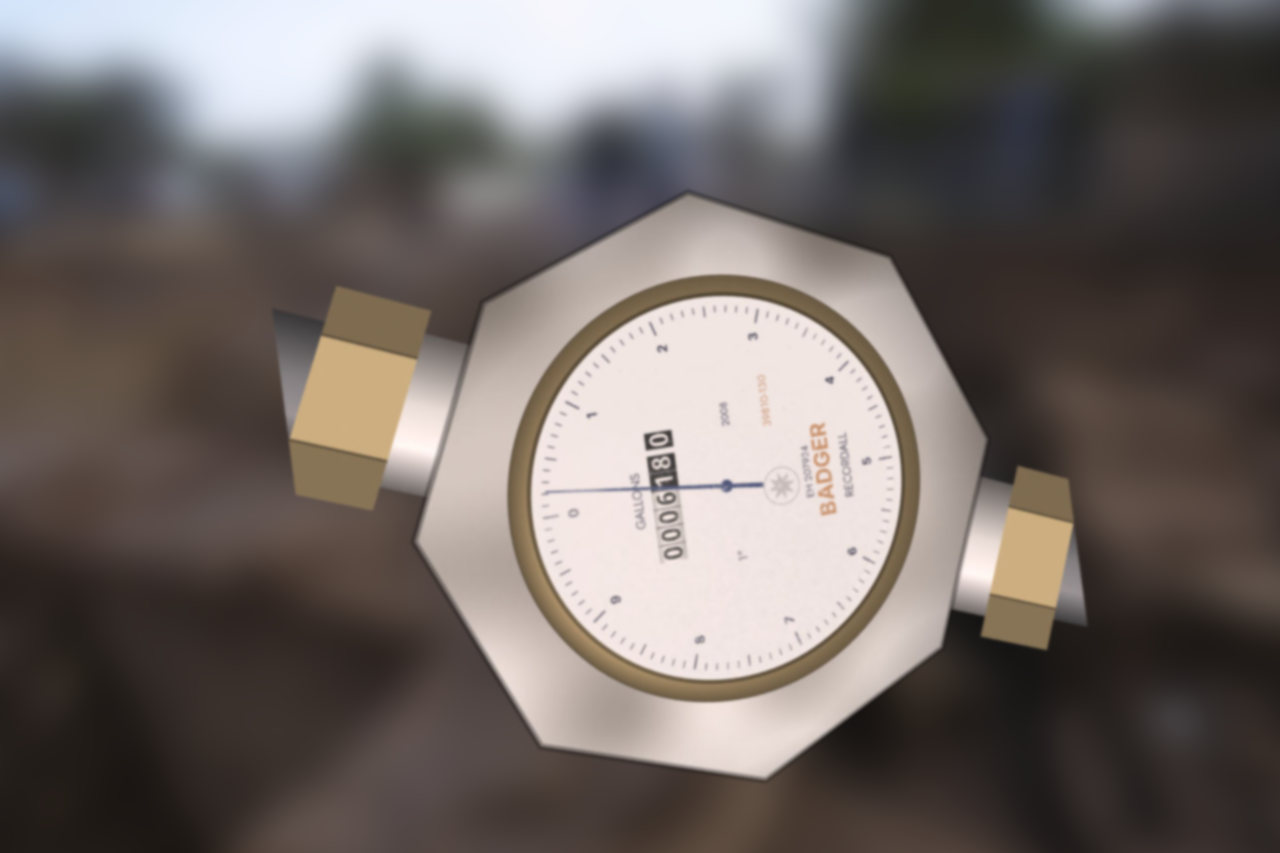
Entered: 6180.2 gal
